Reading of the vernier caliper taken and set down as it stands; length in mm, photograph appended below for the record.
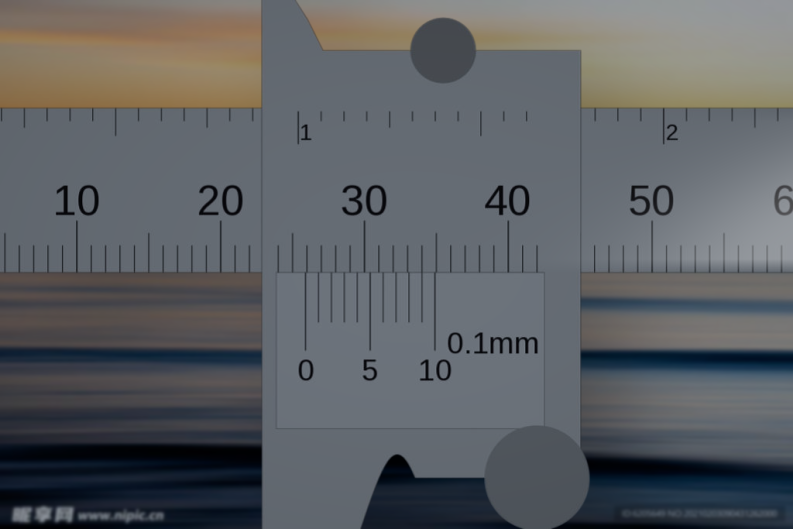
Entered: 25.9 mm
